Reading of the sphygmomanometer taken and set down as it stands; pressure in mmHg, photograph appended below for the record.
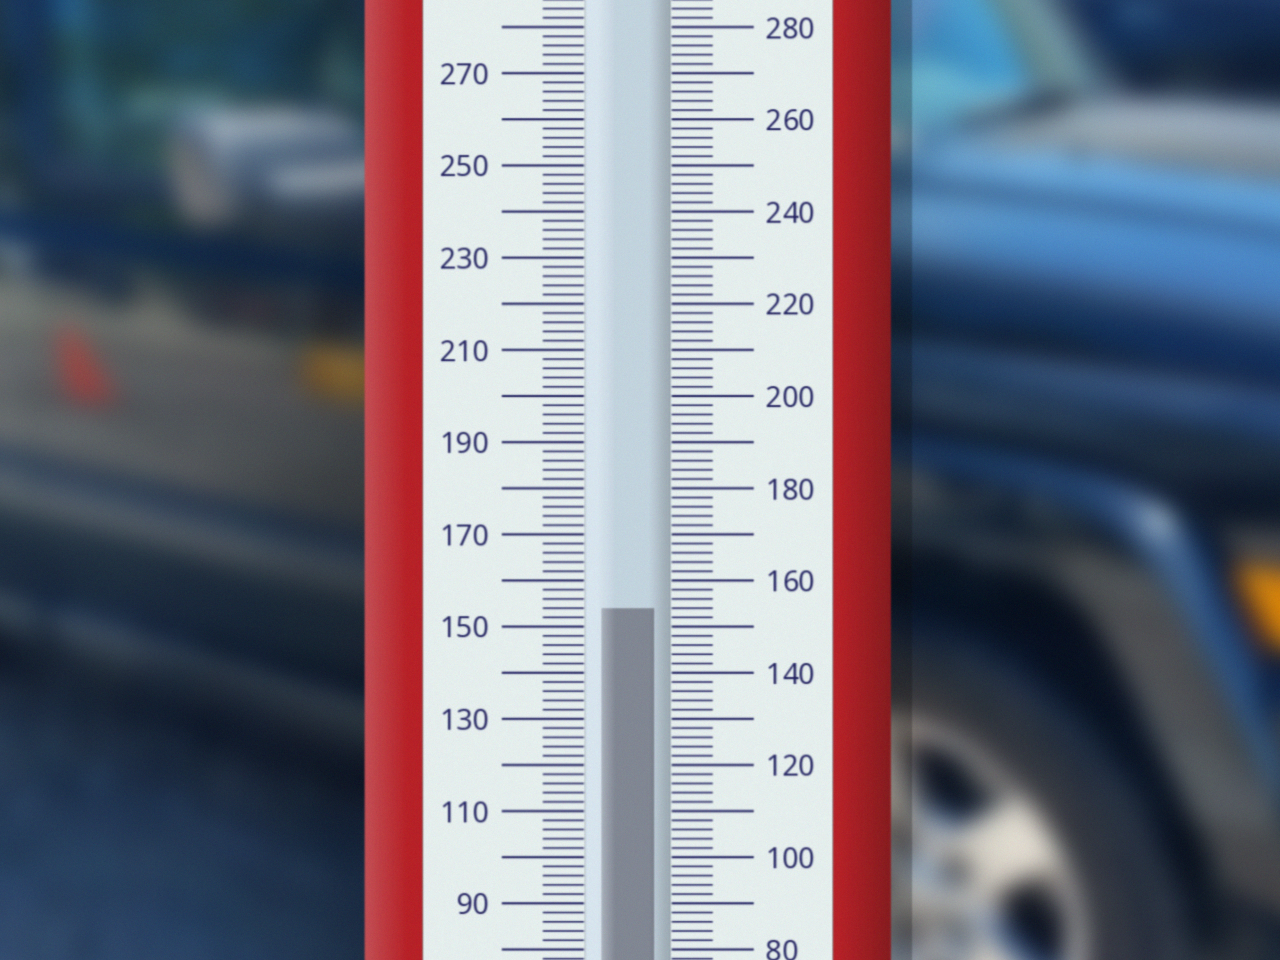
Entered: 154 mmHg
